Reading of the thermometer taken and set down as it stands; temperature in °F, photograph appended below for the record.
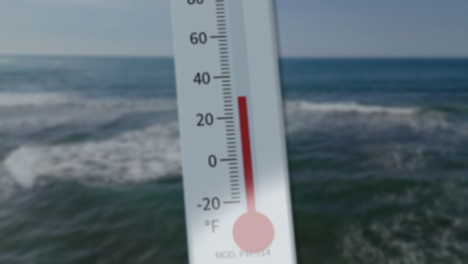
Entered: 30 °F
